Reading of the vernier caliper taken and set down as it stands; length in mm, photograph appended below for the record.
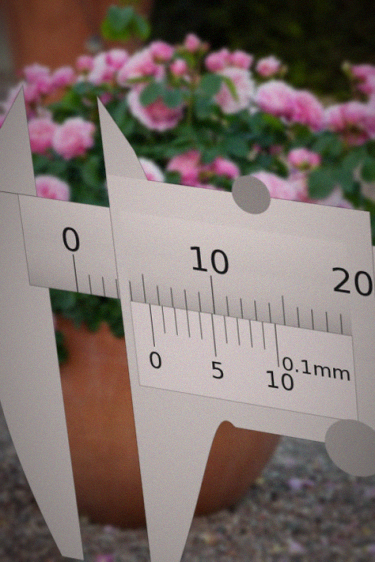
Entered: 5.3 mm
